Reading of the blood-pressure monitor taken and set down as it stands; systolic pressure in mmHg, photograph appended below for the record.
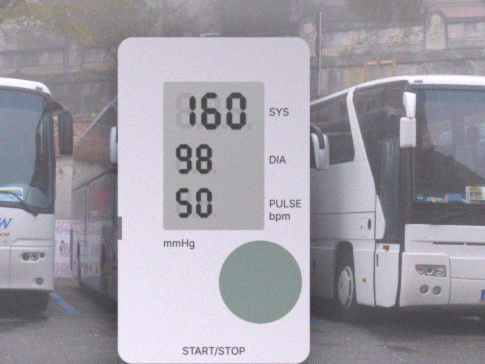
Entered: 160 mmHg
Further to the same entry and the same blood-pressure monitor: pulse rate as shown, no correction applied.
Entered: 50 bpm
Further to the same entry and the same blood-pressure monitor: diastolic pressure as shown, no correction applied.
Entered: 98 mmHg
